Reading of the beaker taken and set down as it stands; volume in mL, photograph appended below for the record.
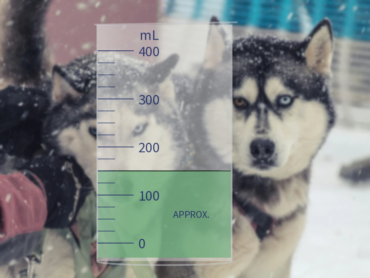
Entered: 150 mL
